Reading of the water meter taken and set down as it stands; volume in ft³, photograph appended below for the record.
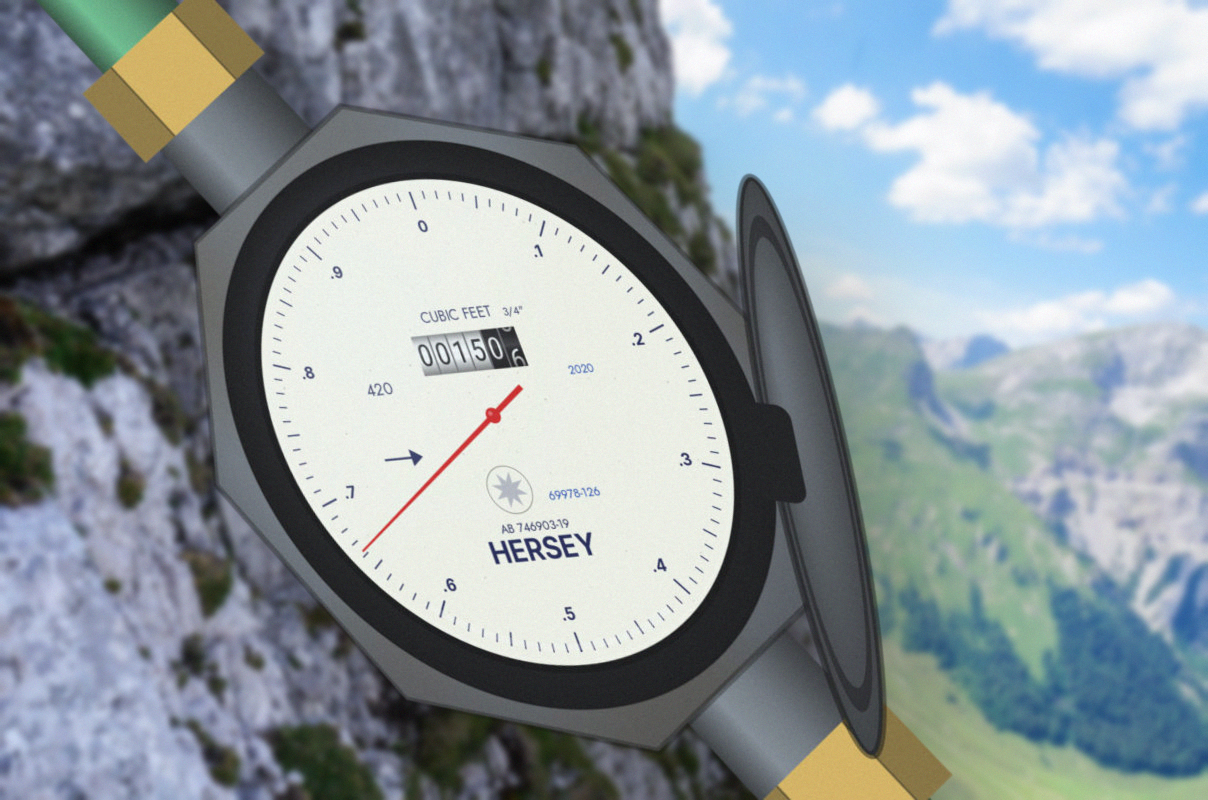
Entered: 1505.66 ft³
